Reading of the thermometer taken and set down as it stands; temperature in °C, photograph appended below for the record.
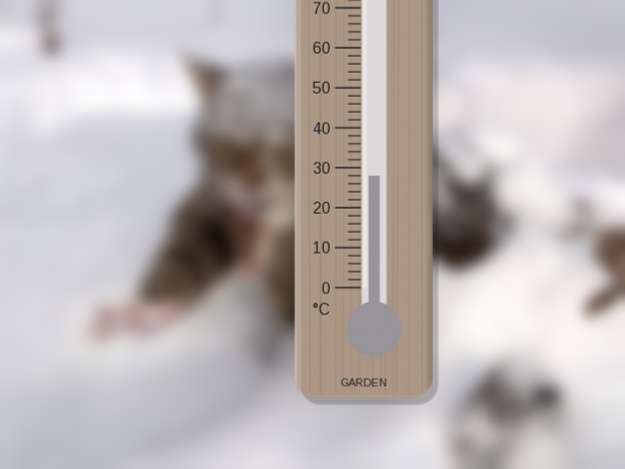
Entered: 28 °C
